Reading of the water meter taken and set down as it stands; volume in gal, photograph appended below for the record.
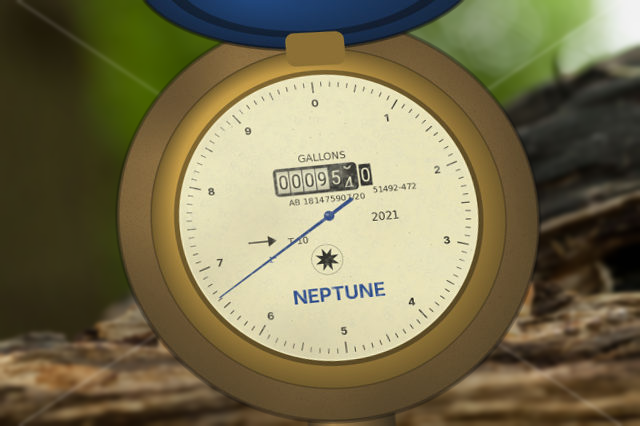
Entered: 9536.6 gal
